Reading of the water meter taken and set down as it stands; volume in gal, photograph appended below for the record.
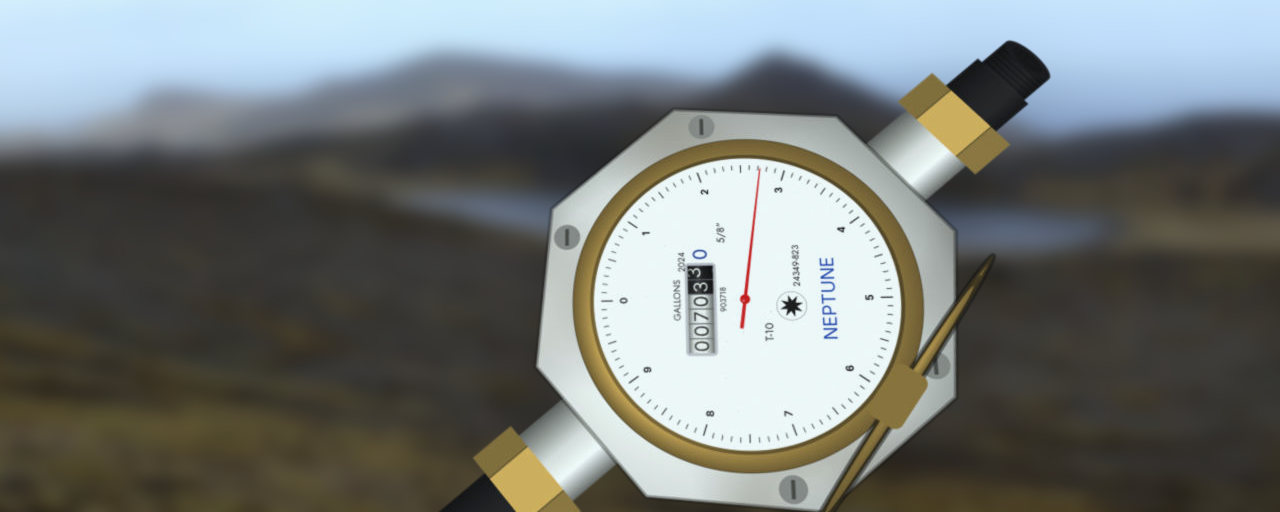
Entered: 70332.7 gal
